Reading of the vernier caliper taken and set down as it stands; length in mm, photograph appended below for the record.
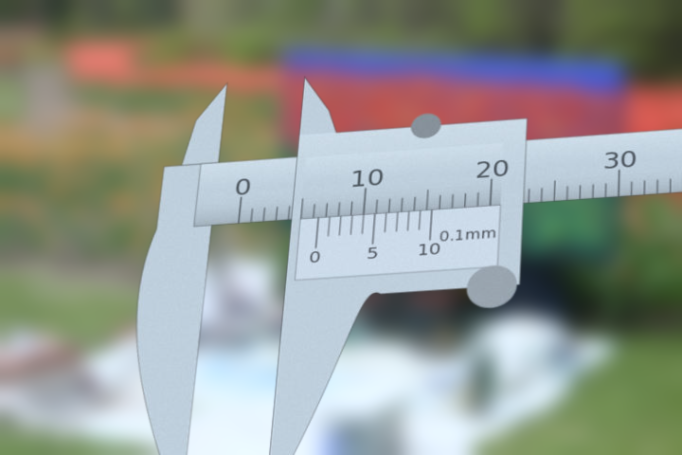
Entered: 6.4 mm
